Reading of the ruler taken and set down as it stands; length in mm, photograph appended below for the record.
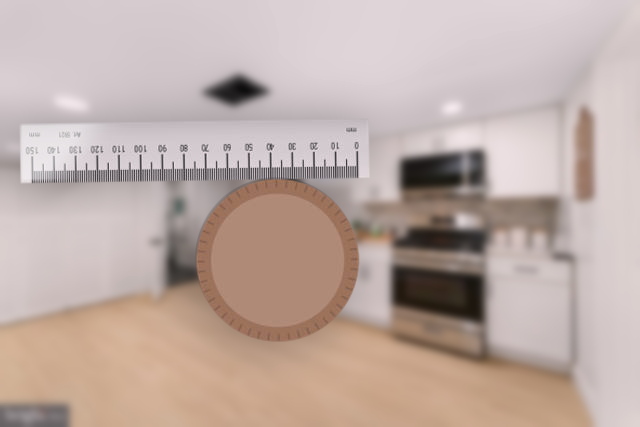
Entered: 75 mm
